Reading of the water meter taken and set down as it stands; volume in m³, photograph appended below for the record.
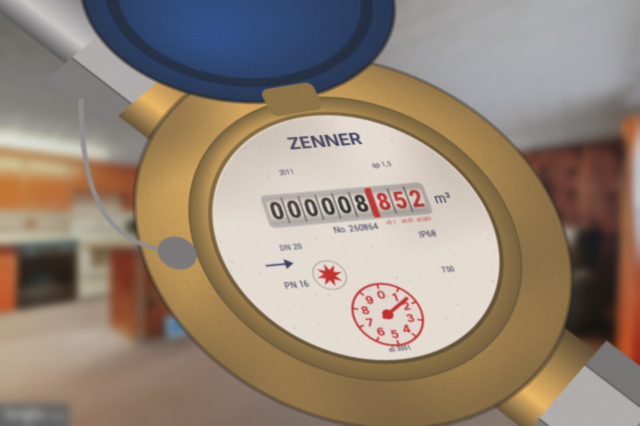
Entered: 8.8521 m³
